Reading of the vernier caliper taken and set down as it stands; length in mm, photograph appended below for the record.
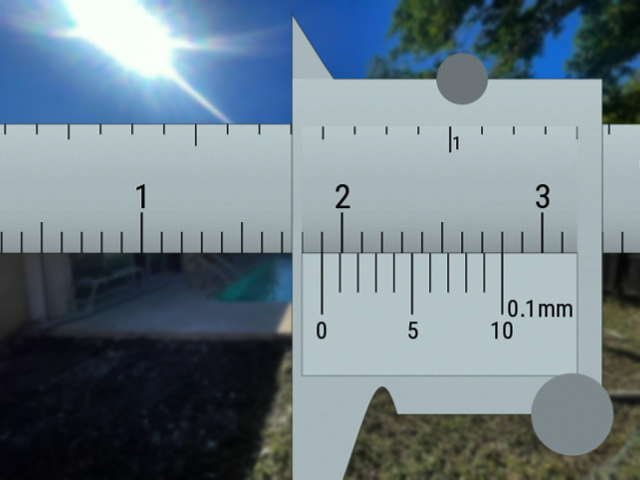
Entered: 19.0 mm
